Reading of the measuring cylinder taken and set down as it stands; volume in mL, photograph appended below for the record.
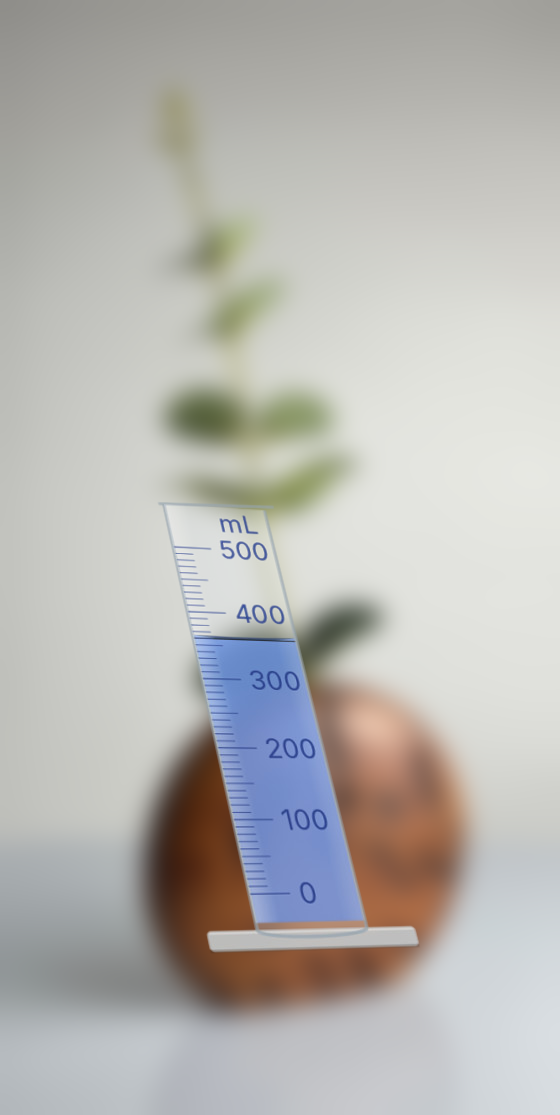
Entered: 360 mL
